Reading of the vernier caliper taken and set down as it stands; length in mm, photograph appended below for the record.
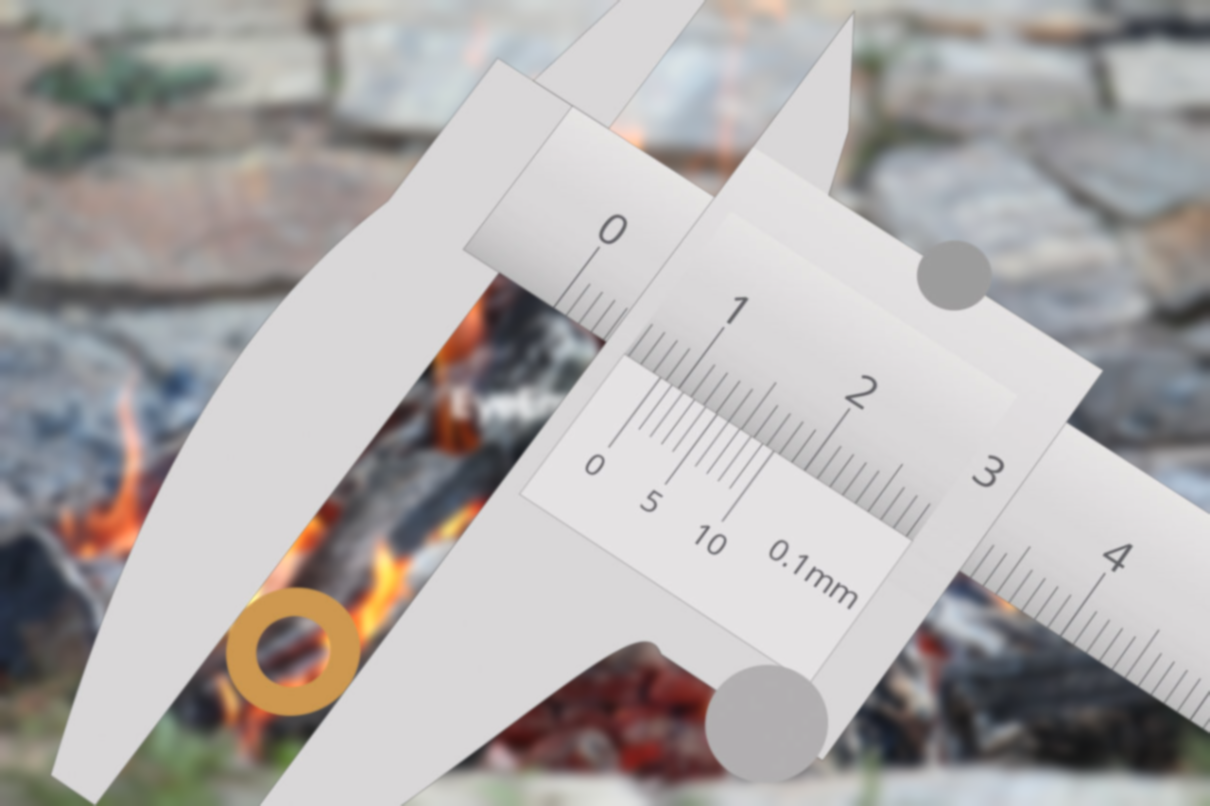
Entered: 8.6 mm
